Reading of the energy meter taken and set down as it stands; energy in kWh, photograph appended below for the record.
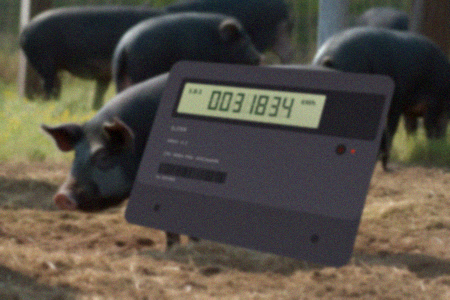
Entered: 31834 kWh
